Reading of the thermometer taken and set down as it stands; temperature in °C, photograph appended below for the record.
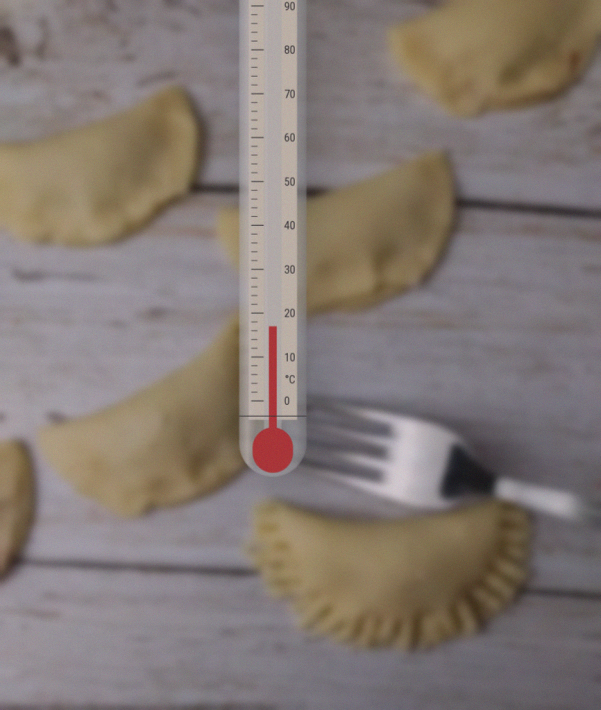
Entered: 17 °C
